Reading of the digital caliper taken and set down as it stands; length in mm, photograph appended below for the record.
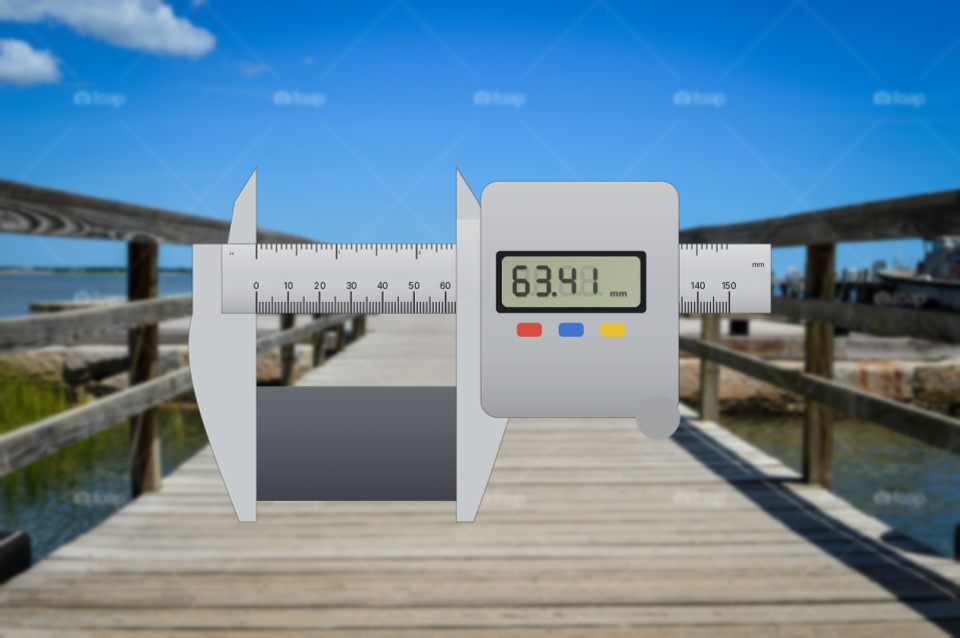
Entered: 63.41 mm
